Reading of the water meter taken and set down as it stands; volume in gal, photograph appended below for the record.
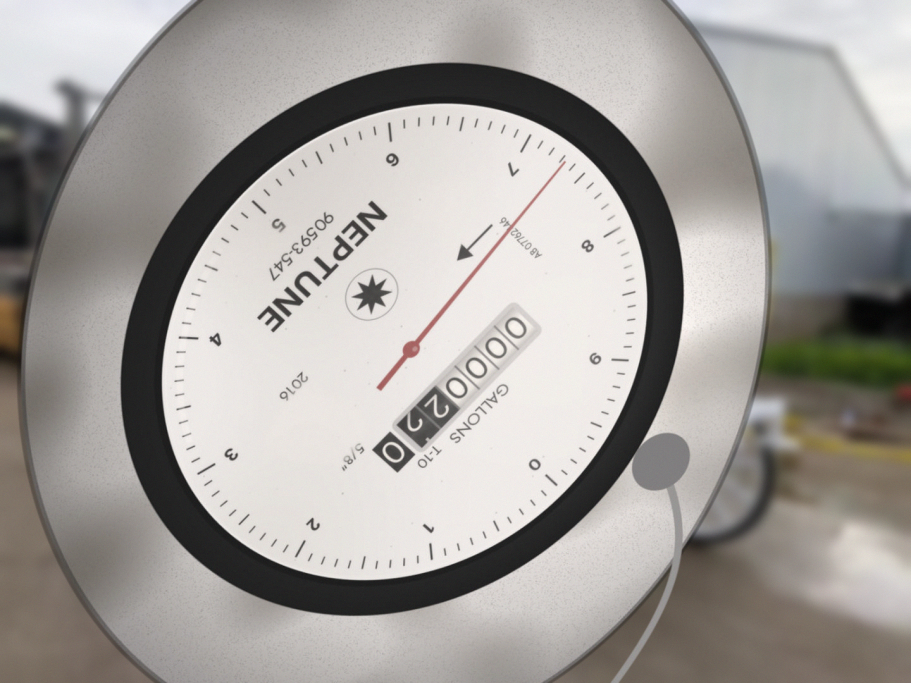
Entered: 217.3 gal
